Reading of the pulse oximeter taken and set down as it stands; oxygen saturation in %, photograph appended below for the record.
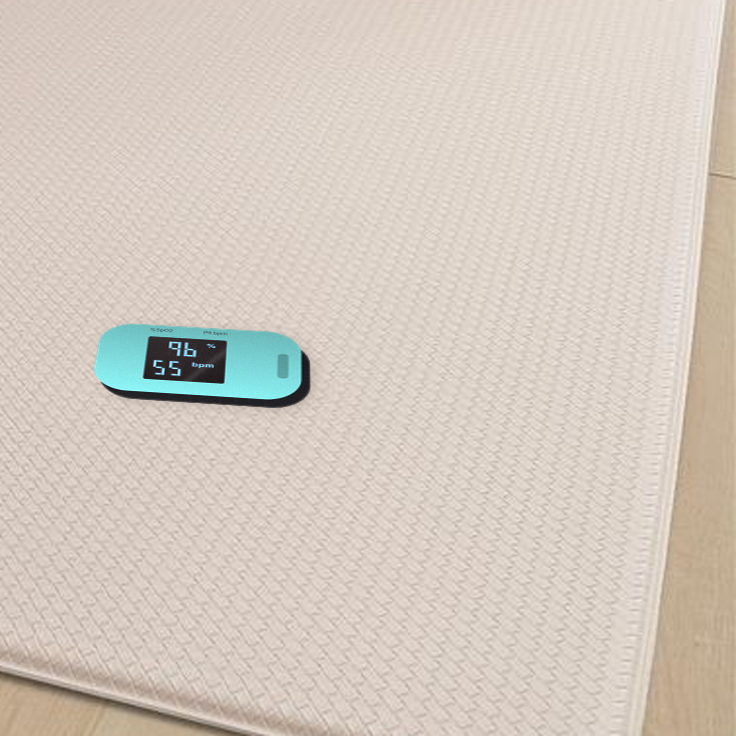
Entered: 96 %
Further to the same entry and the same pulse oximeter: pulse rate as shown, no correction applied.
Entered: 55 bpm
